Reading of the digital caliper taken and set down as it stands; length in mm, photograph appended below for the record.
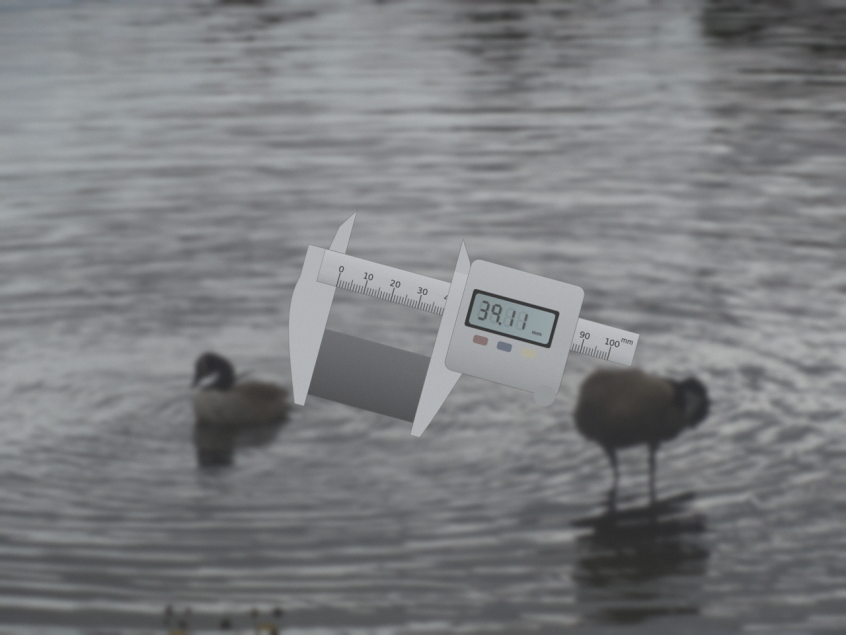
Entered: 39.11 mm
